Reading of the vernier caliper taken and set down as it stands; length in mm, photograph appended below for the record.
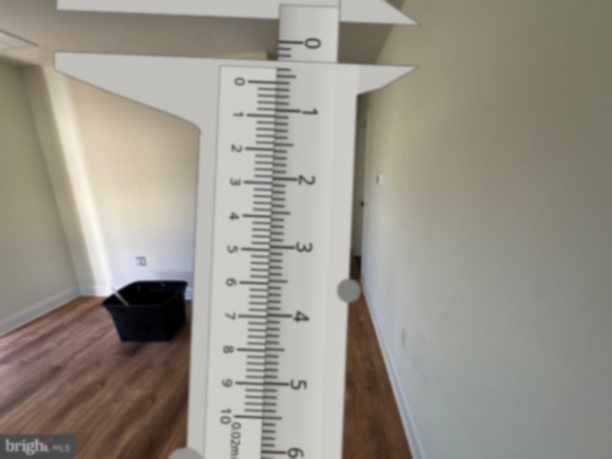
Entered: 6.0 mm
